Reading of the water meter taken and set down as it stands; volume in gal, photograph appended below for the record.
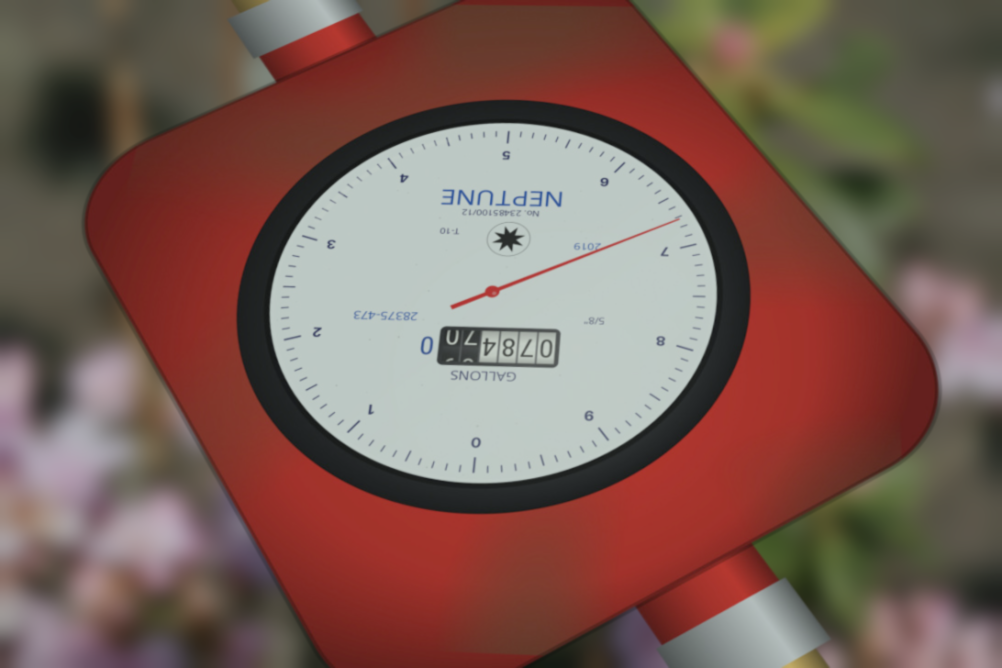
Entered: 784696.7 gal
